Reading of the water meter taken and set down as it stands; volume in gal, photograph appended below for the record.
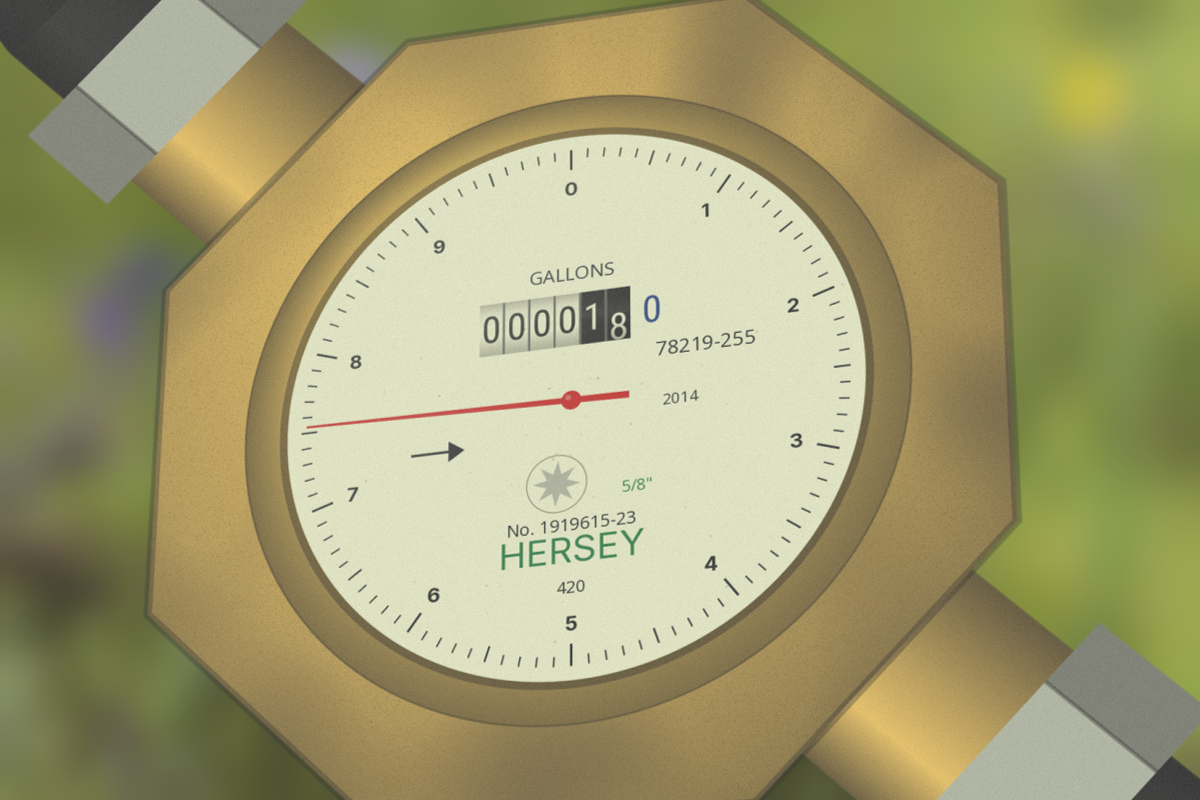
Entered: 177.5 gal
